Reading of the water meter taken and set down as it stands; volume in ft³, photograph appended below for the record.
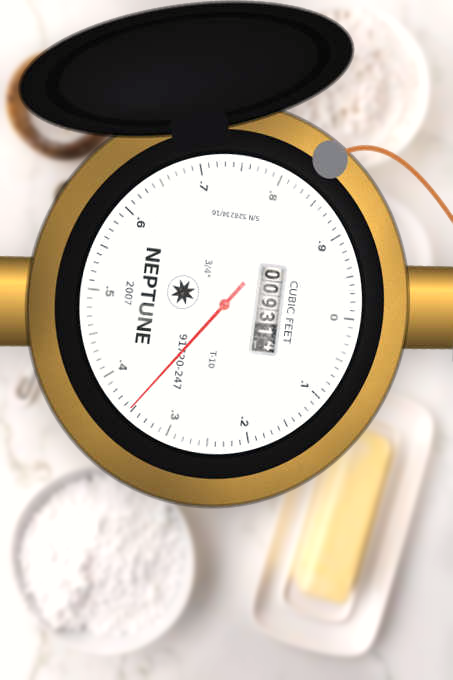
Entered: 9314.35 ft³
